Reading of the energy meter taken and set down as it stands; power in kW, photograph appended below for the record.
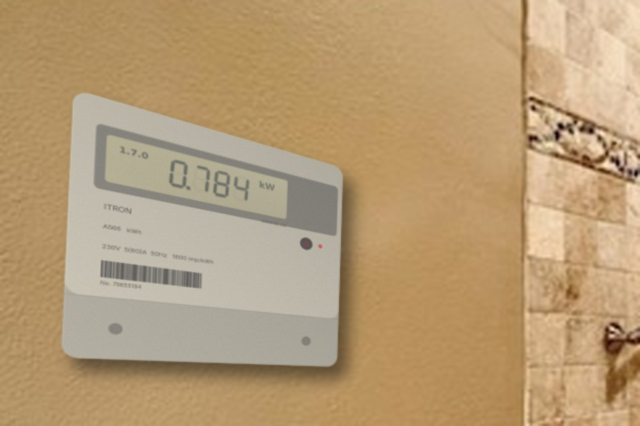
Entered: 0.784 kW
